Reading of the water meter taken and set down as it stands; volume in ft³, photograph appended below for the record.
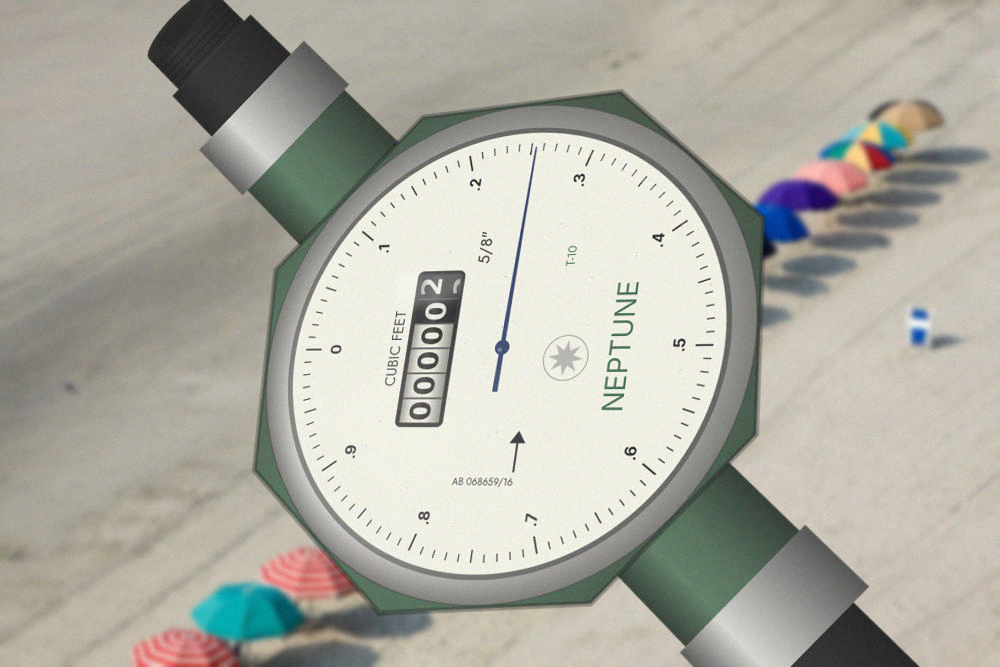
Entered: 2.25 ft³
